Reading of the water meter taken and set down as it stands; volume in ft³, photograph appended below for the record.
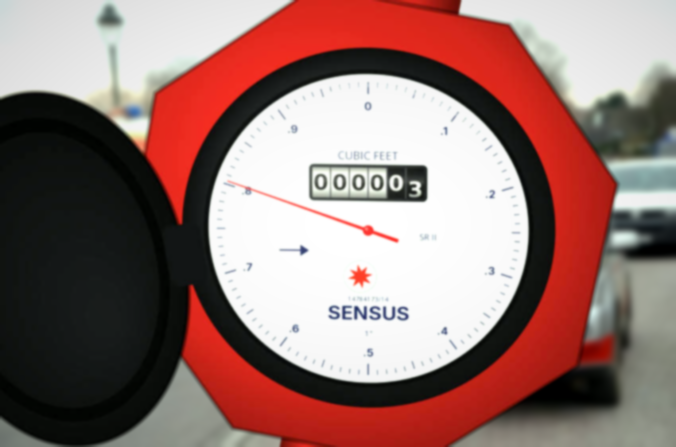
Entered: 2.80 ft³
